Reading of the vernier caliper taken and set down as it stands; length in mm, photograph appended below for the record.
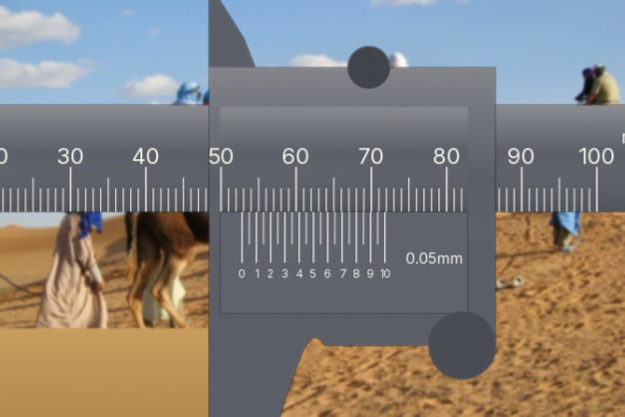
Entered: 52.8 mm
